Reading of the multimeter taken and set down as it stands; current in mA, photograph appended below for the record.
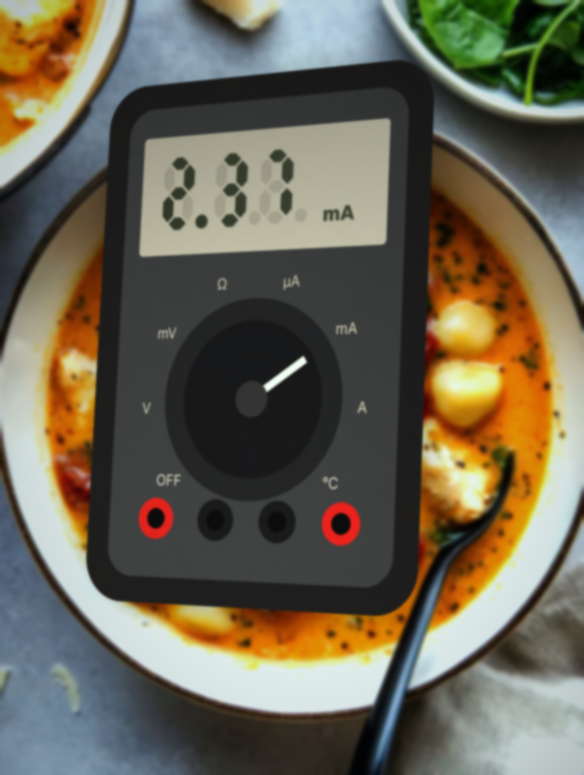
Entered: 2.37 mA
